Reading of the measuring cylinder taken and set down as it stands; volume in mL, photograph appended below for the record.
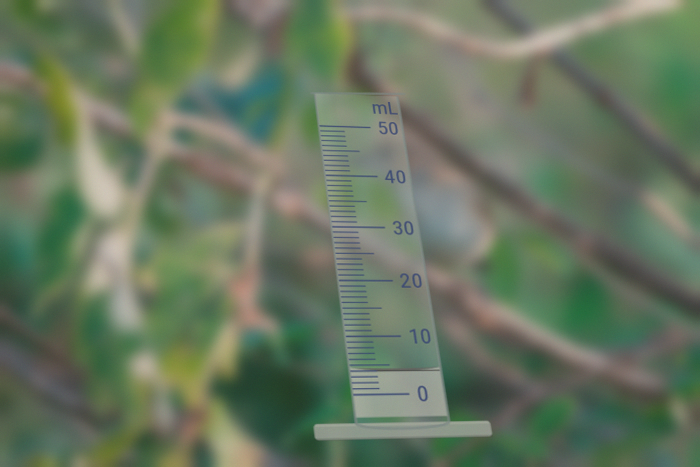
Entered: 4 mL
